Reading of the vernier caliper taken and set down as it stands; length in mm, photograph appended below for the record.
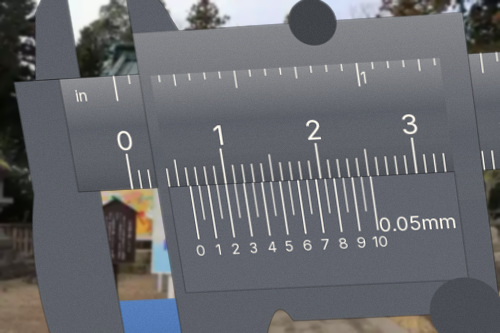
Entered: 6.2 mm
